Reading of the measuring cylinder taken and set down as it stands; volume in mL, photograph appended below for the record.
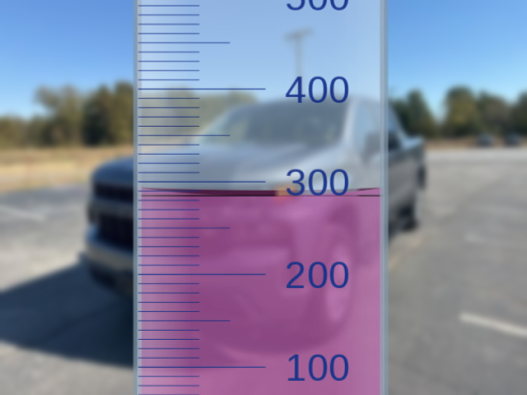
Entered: 285 mL
